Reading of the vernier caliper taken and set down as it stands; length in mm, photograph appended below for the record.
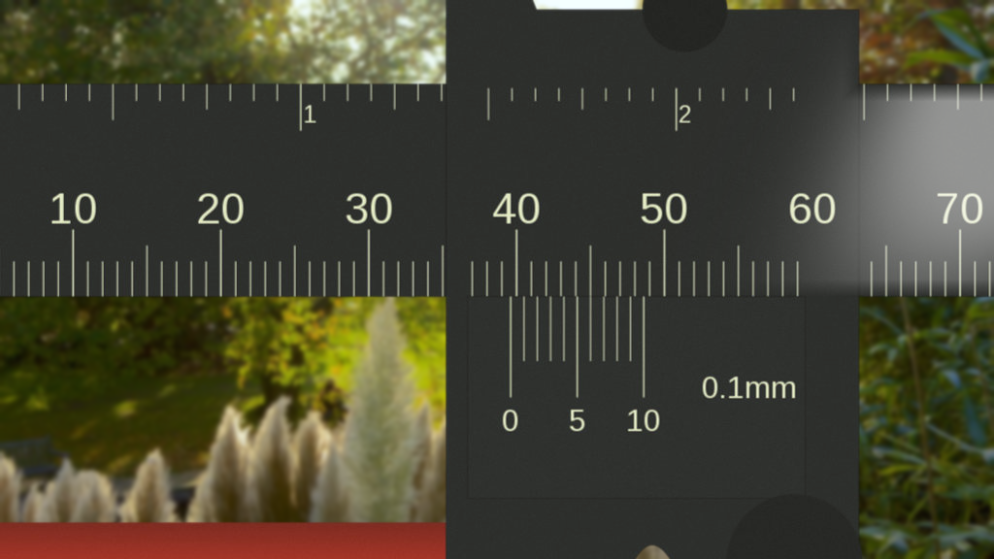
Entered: 39.6 mm
